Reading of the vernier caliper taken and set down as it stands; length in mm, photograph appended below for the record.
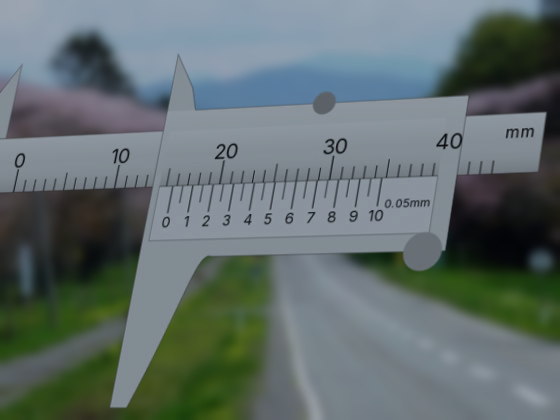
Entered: 15.6 mm
